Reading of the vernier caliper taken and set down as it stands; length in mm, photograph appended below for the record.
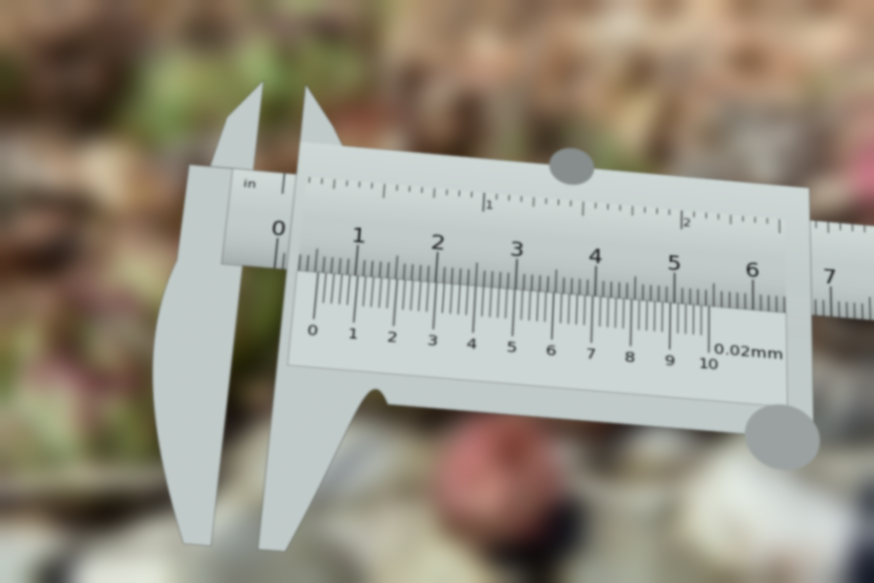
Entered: 5.4 mm
